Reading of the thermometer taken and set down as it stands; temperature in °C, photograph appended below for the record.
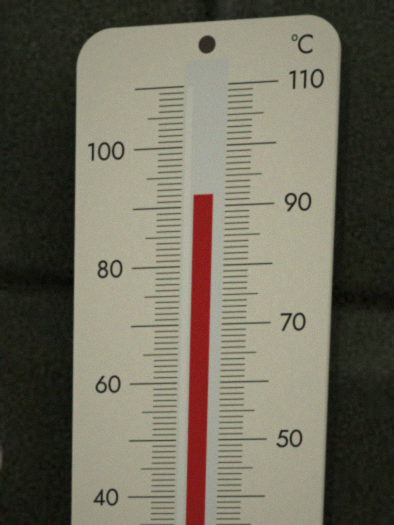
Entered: 92 °C
